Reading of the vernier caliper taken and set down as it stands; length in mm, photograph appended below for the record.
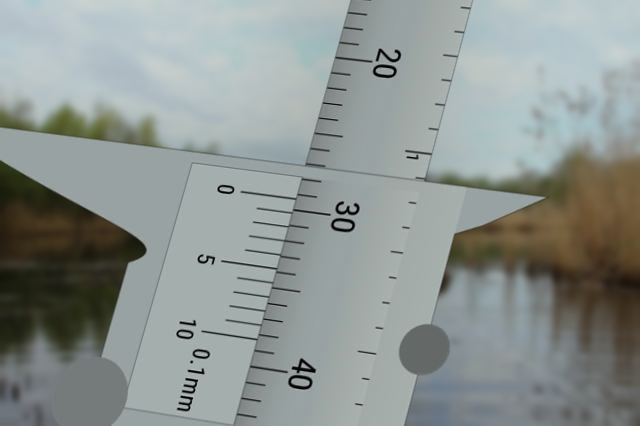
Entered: 29.3 mm
